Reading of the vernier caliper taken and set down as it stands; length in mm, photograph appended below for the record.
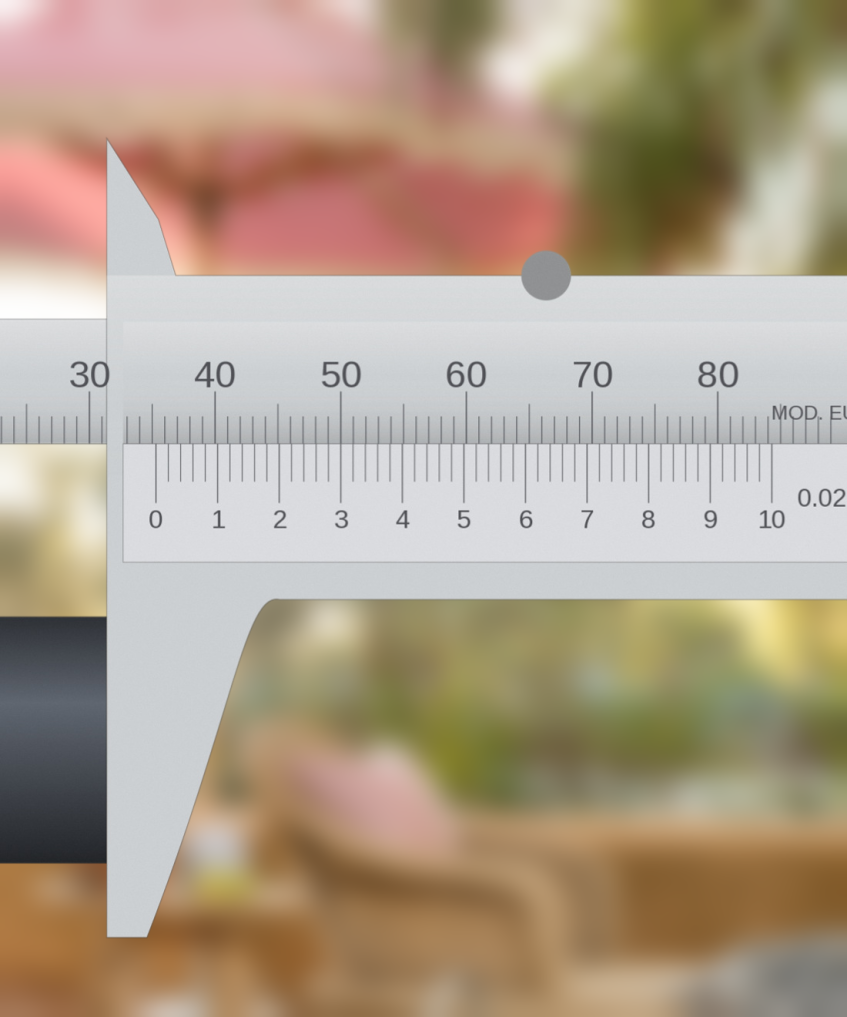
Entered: 35.3 mm
